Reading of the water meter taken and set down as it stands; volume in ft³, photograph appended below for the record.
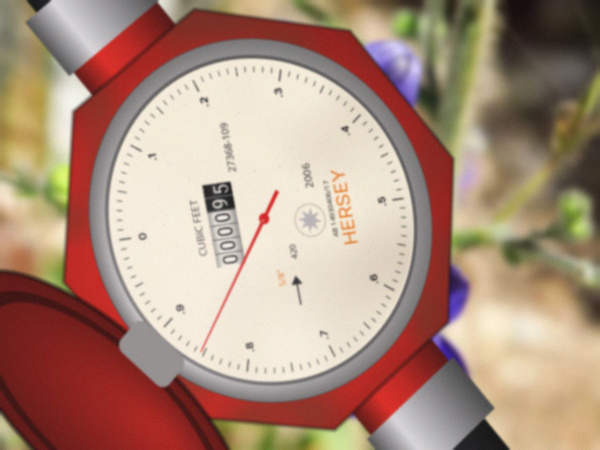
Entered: 94.85 ft³
